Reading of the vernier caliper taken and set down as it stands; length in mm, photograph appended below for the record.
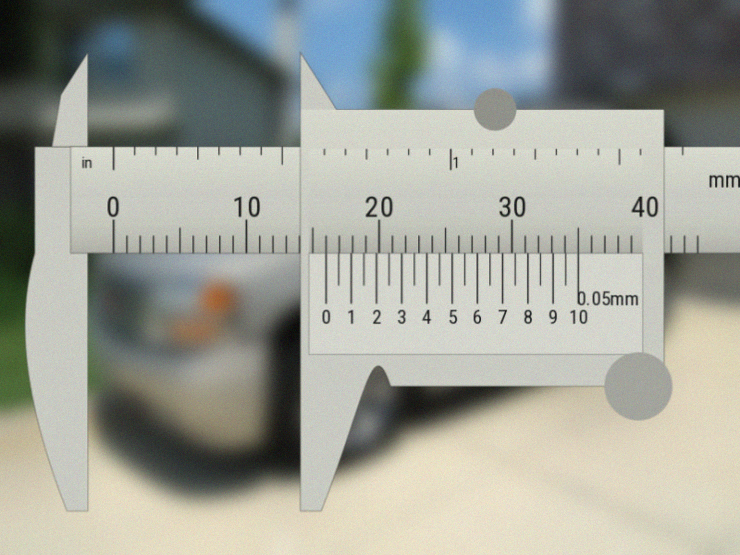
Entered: 16.0 mm
